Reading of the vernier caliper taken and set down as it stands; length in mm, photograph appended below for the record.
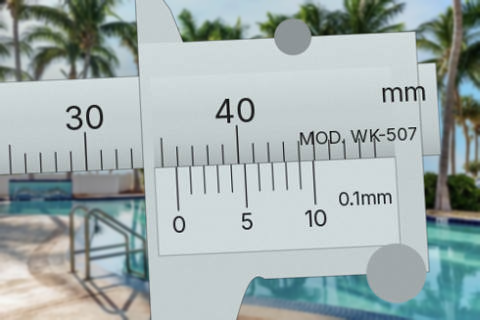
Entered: 35.9 mm
